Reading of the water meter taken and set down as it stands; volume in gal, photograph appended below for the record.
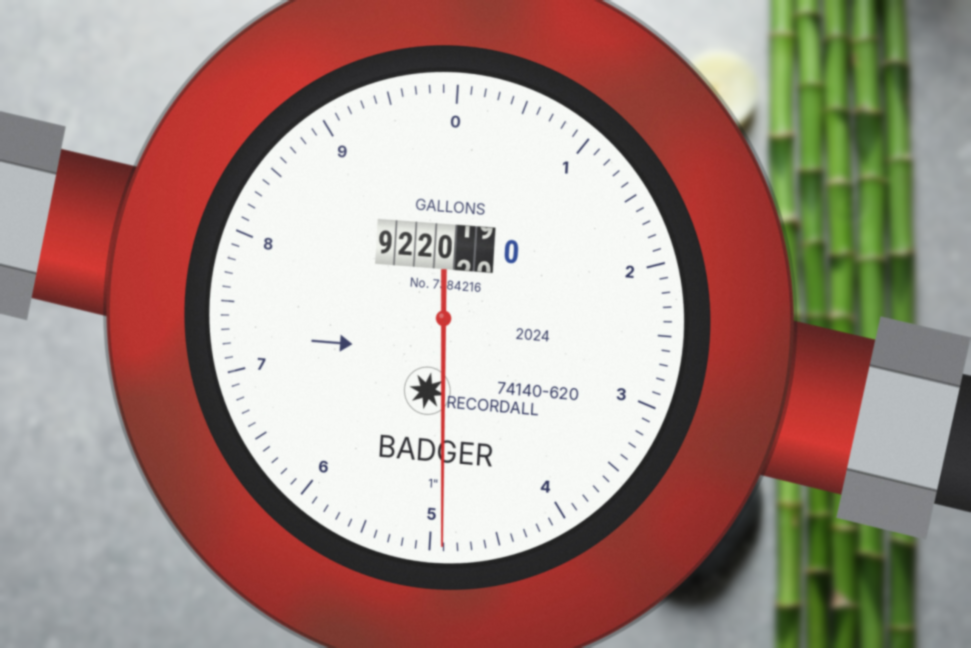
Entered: 9220194.9 gal
